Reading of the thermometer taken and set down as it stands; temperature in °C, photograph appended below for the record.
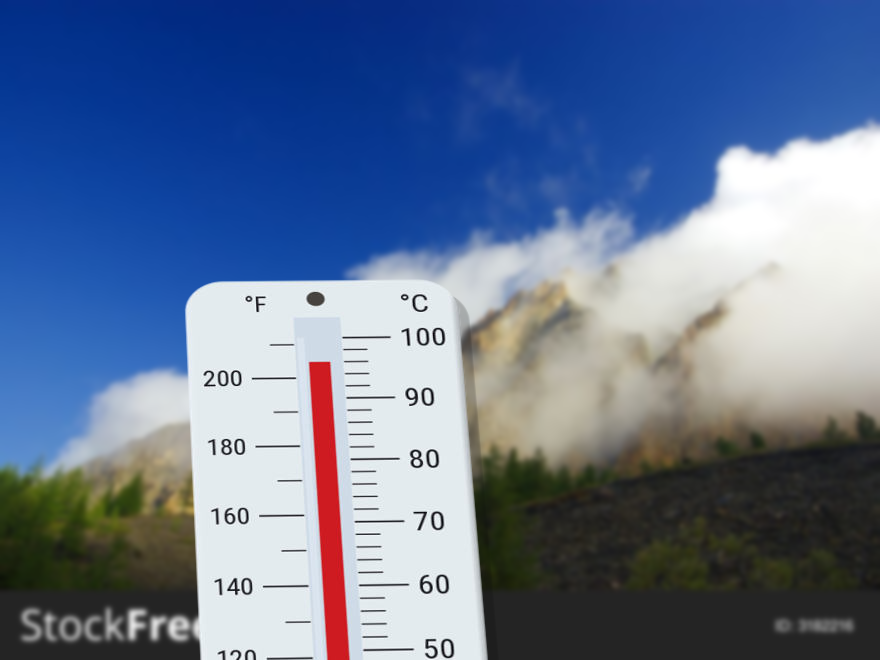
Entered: 96 °C
